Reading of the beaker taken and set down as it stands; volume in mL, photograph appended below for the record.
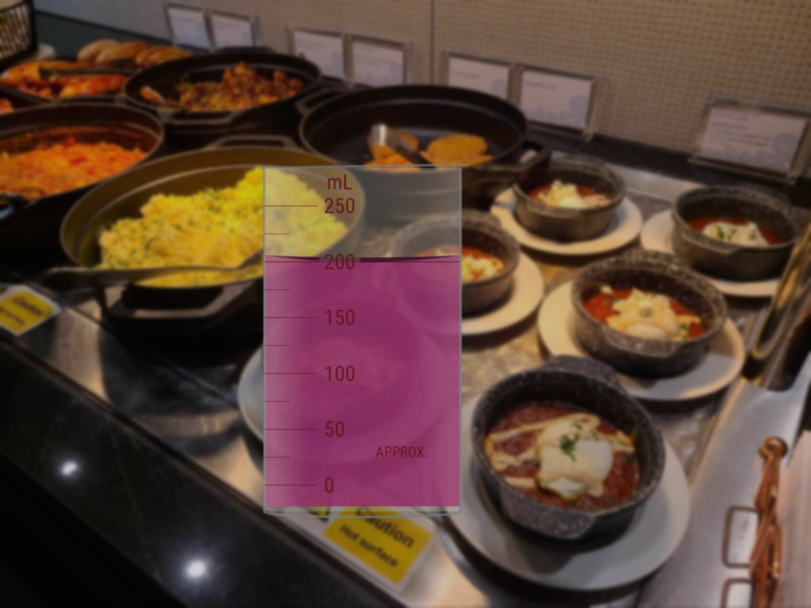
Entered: 200 mL
